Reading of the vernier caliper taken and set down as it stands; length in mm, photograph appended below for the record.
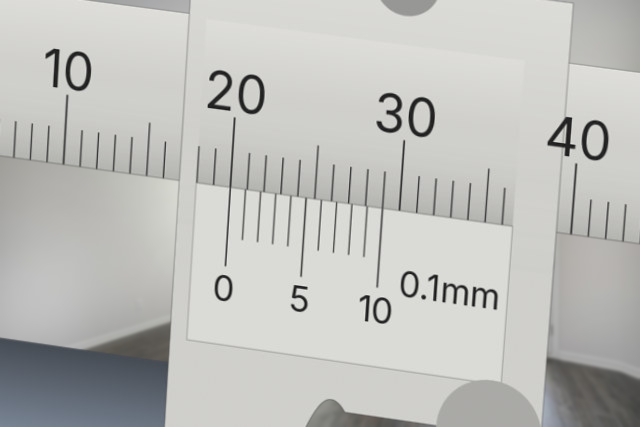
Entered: 20.0 mm
